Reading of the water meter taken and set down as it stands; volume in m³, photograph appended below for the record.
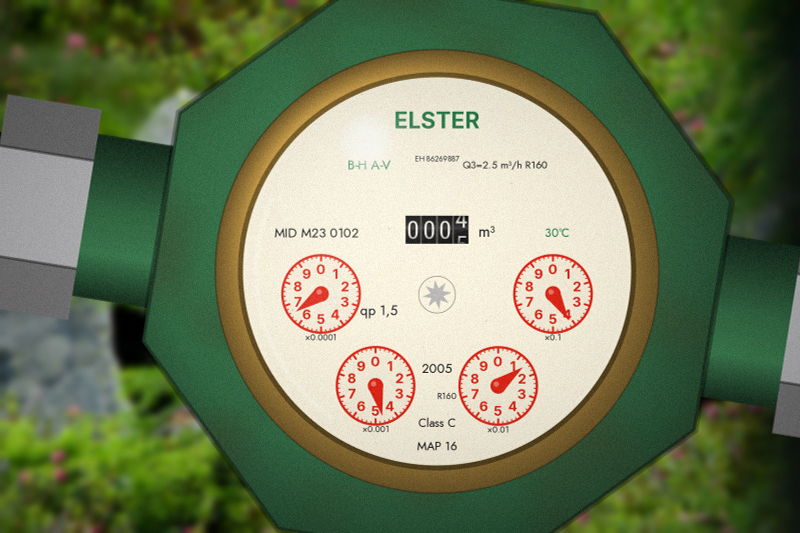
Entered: 4.4146 m³
